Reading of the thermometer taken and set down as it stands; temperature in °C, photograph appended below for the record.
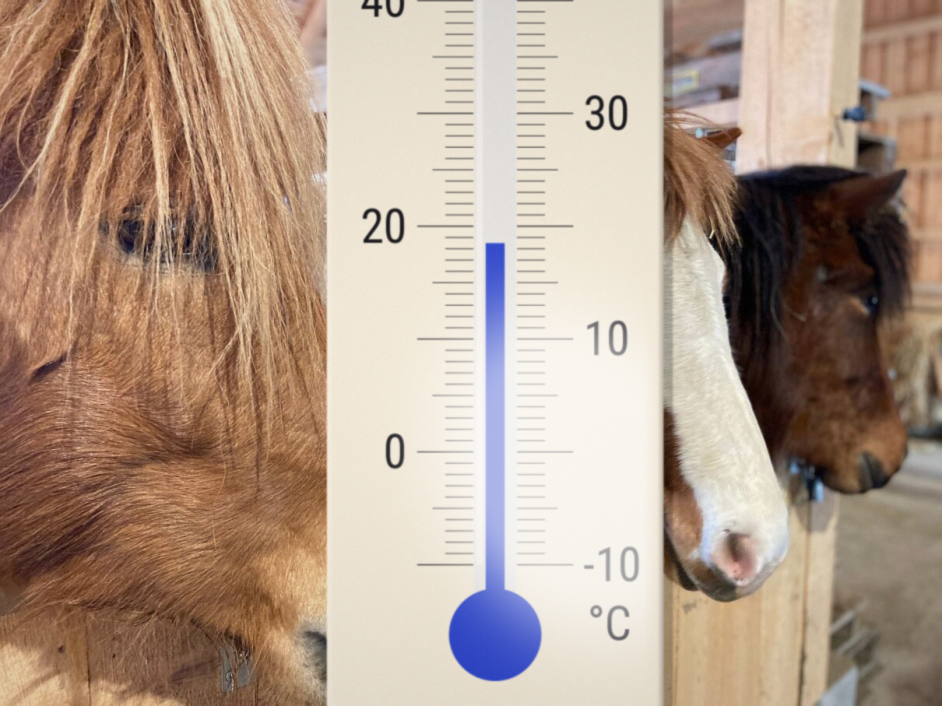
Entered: 18.5 °C
